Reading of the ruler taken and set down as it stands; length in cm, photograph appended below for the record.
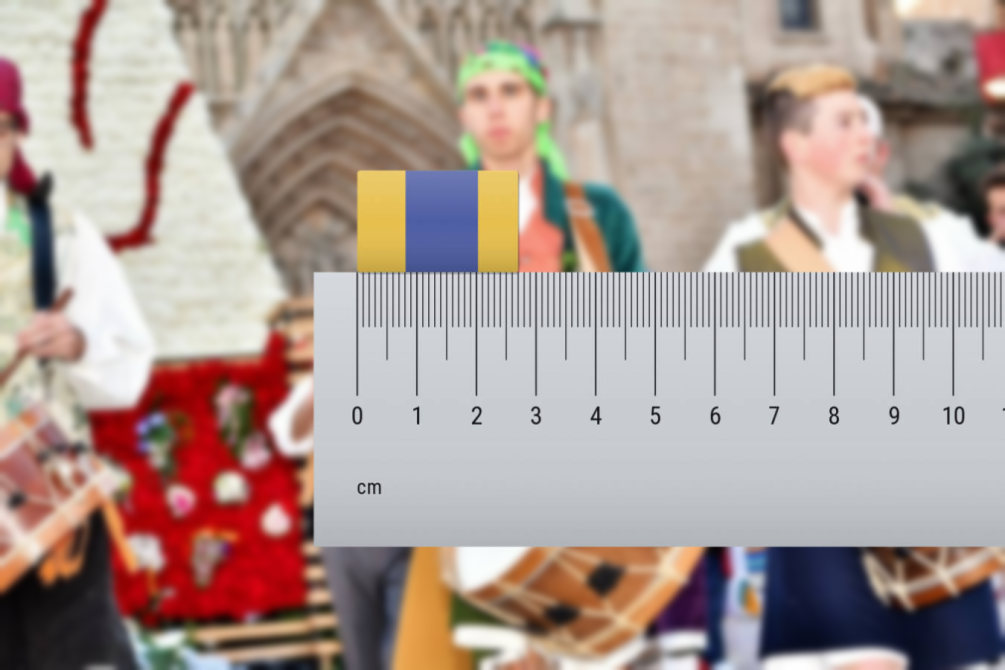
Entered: 2.7 cm
